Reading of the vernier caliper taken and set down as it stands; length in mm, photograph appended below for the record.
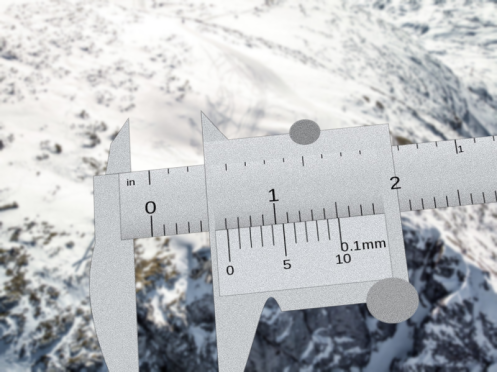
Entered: 6.1 mm
